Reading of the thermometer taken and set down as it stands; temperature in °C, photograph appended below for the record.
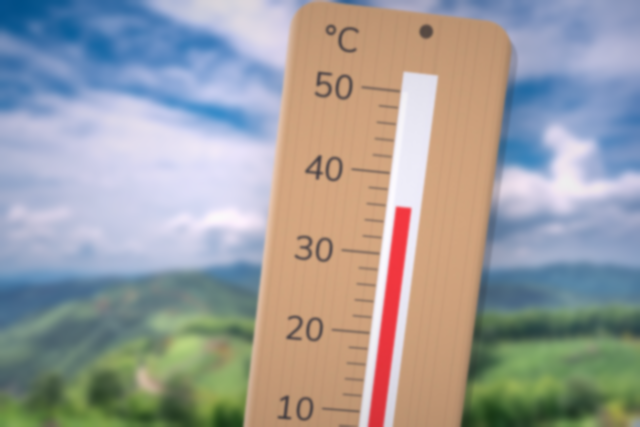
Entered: 36 °C
